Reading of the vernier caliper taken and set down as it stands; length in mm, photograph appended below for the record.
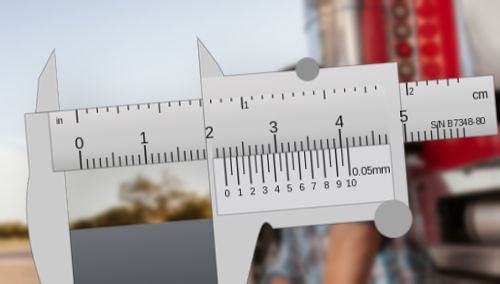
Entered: 22.0 mm
